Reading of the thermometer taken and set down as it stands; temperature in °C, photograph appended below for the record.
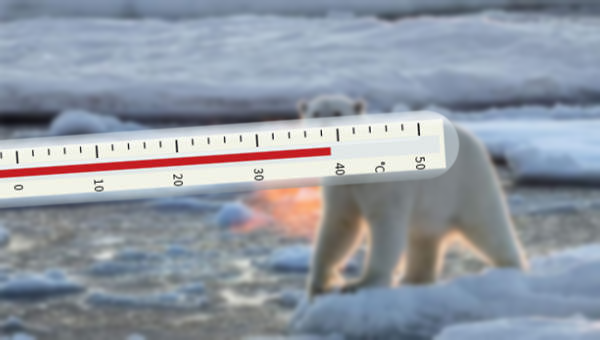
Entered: 39 °C
